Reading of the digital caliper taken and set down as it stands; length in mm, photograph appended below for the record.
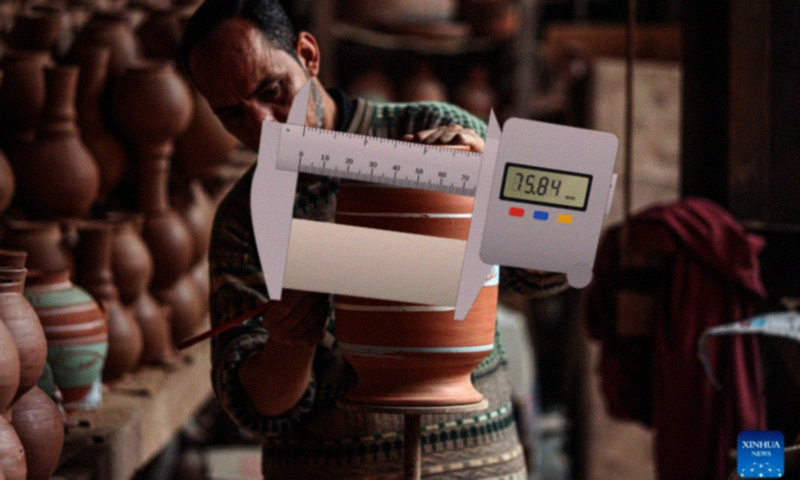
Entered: 75.84 mm
